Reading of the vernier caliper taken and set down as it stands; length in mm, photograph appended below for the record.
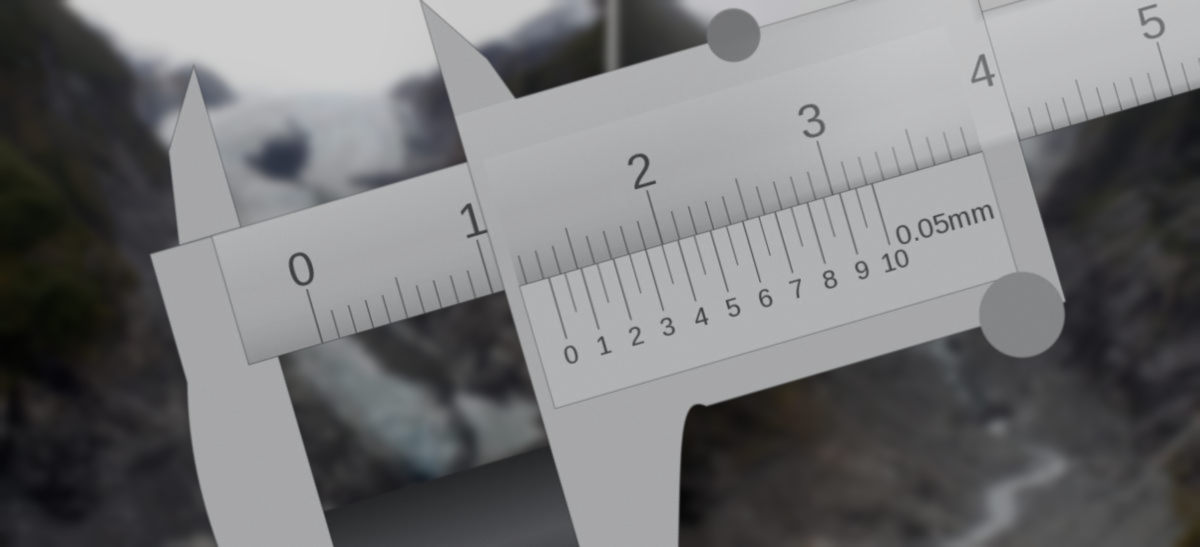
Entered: 13.3 mm
